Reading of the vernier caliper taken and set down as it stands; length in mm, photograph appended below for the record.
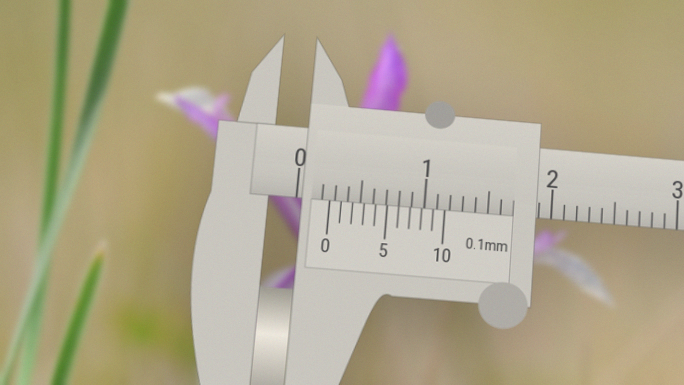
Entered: 2.6 mm
